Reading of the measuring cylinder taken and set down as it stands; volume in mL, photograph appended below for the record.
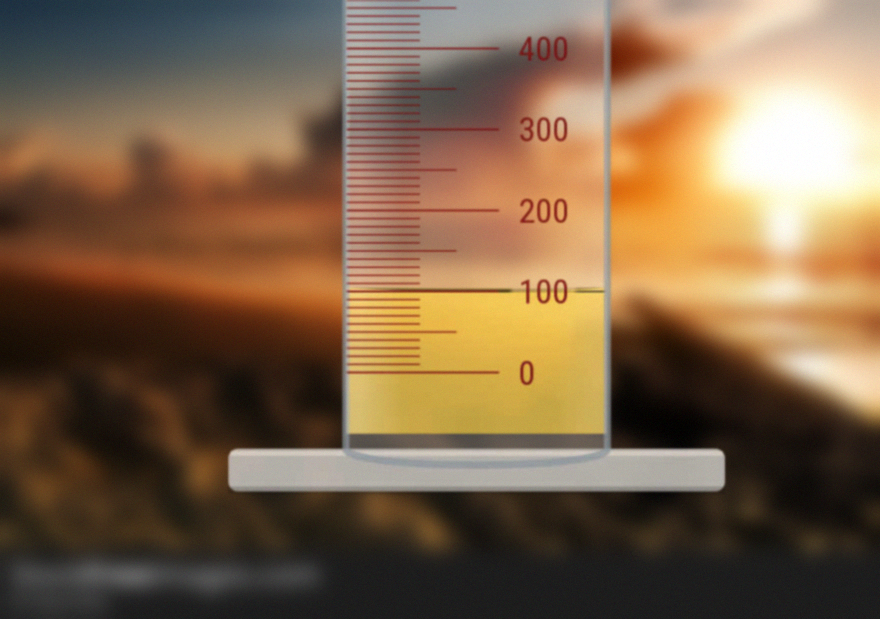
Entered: 100 mL
